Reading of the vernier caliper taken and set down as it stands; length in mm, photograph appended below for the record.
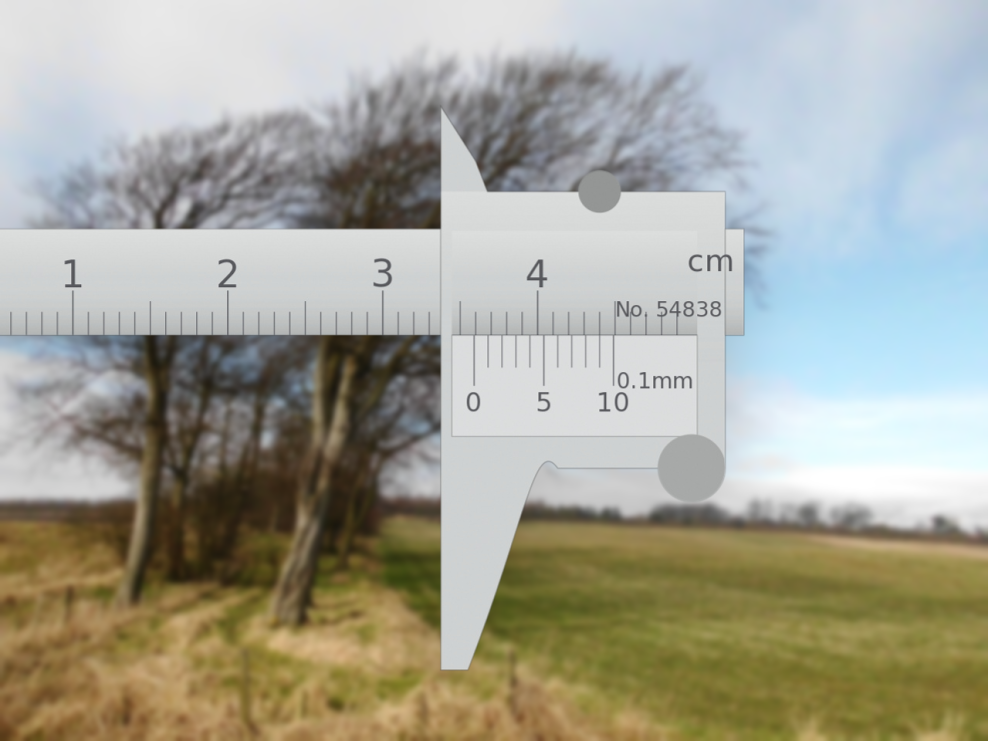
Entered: 35.9 mm
